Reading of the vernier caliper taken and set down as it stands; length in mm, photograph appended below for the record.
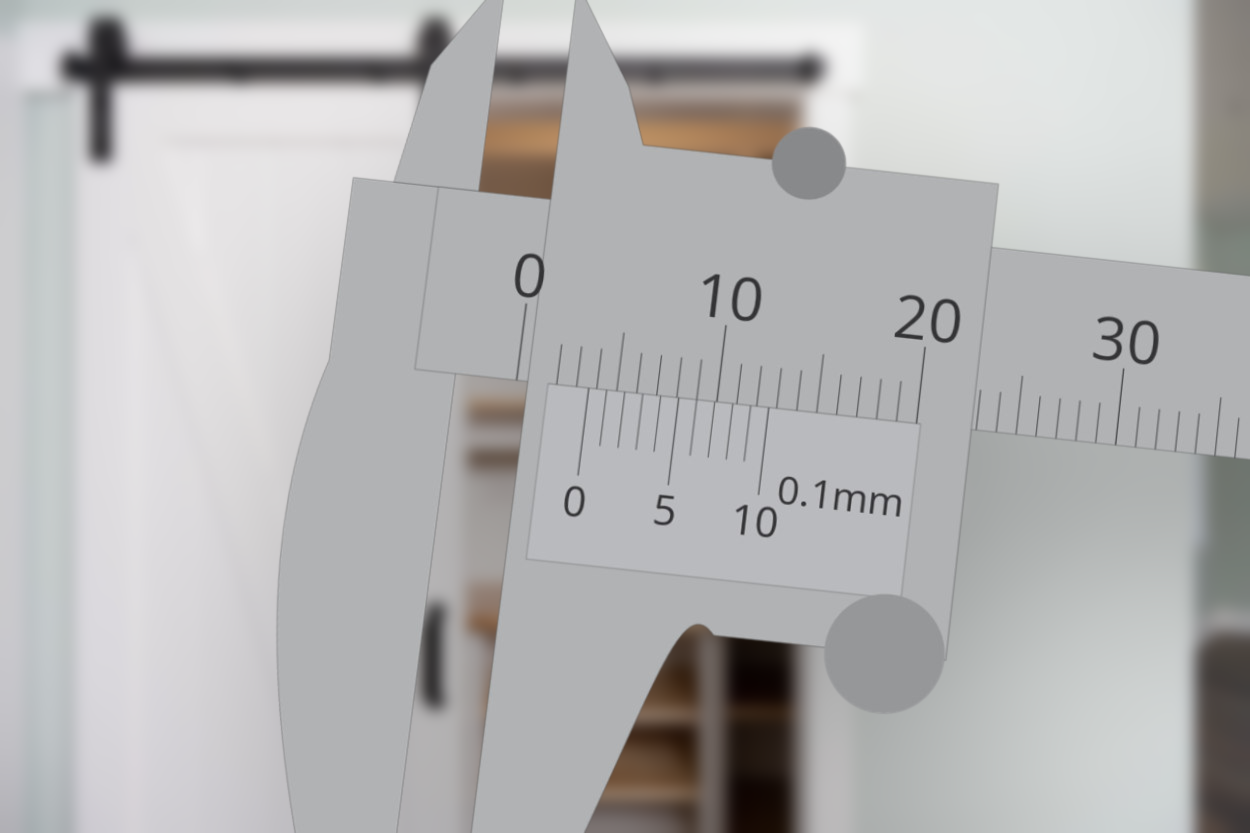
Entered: 3.6 mm
